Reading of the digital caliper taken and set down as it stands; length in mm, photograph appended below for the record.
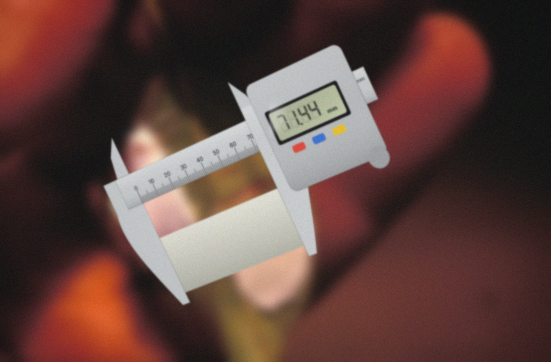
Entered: 71.44 mm
